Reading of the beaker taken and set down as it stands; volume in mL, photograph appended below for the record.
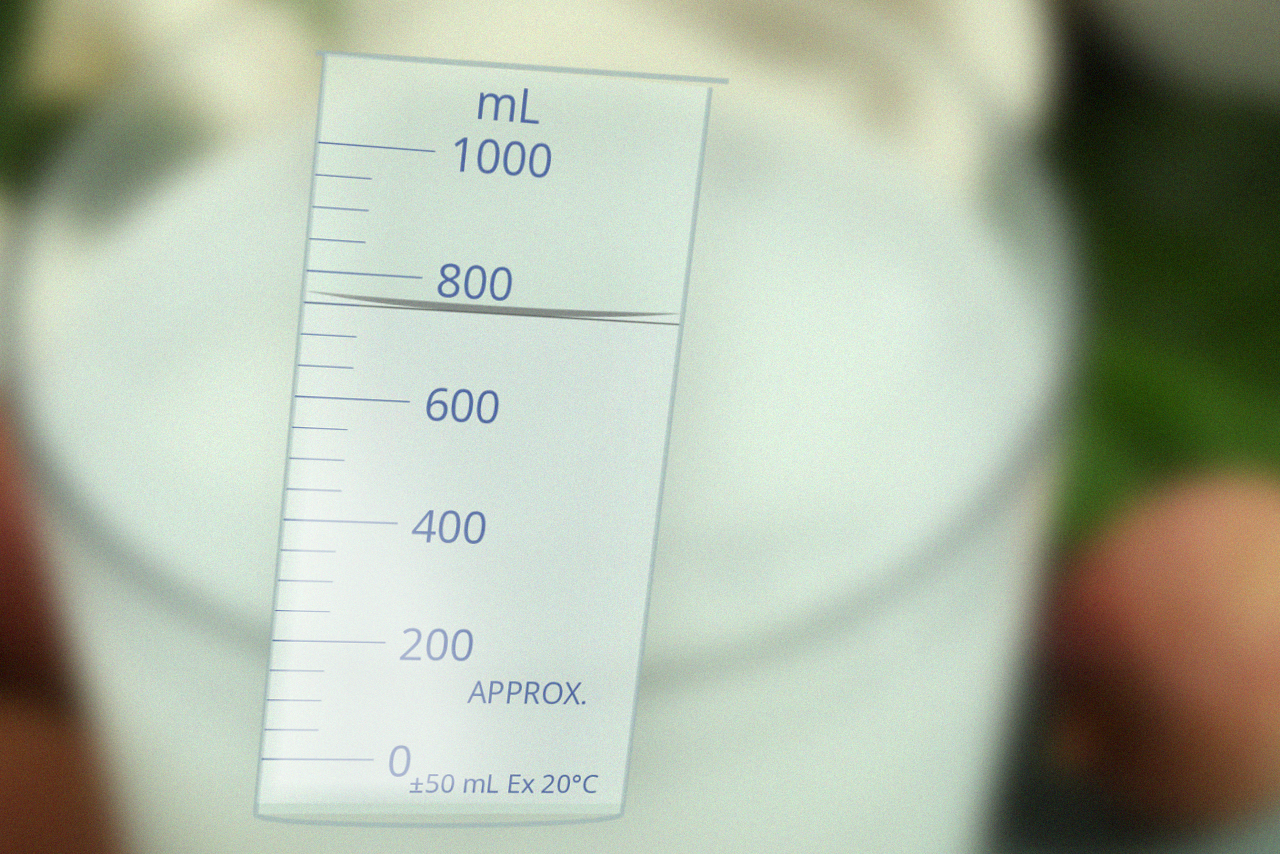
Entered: 750 mL
